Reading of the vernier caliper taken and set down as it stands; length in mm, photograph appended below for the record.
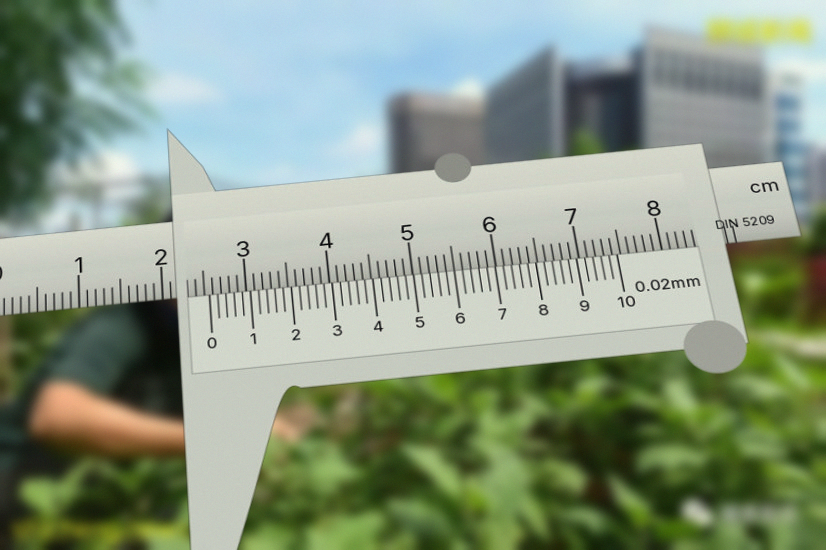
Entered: 25.6 mm
